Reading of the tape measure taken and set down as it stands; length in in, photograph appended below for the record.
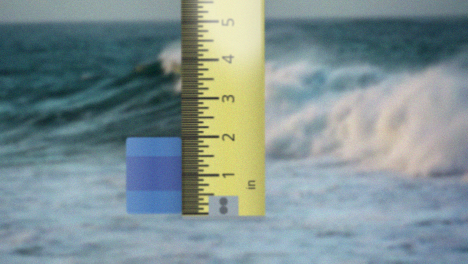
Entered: 2 in
